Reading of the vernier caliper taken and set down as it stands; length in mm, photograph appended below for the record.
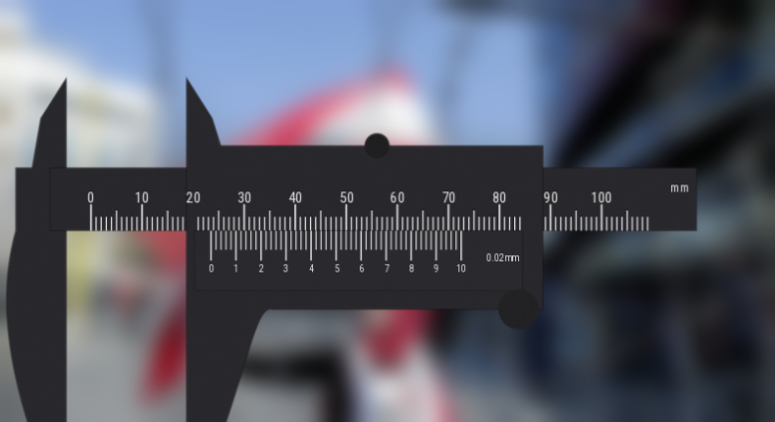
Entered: 23.5 mm
